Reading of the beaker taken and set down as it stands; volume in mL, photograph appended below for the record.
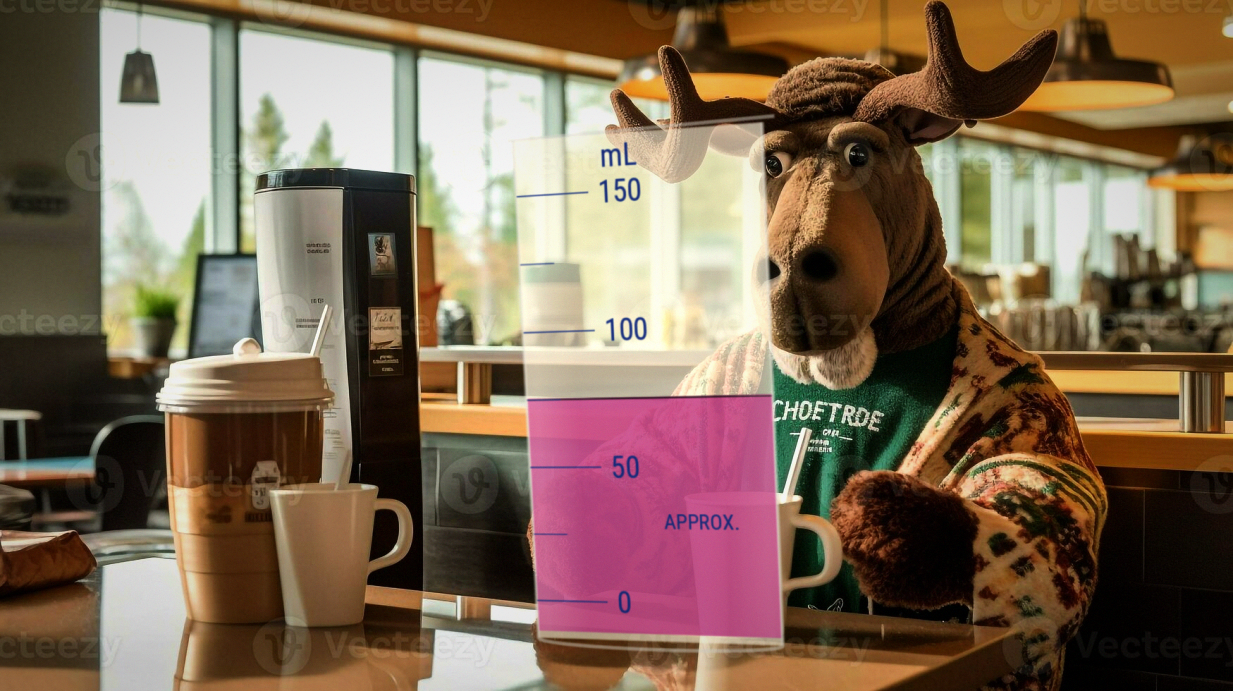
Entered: 75 mL
